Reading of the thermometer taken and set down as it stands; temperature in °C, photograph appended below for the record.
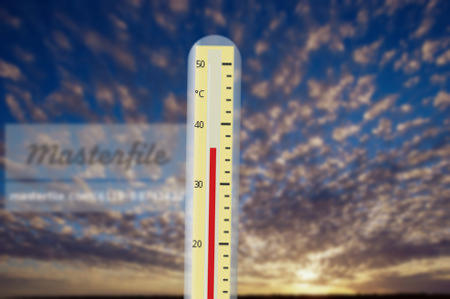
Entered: 36 °C
